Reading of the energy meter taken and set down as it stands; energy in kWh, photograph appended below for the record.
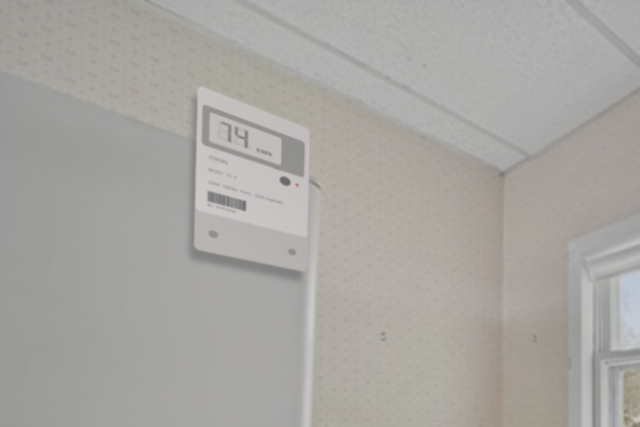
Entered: 74 kWh
